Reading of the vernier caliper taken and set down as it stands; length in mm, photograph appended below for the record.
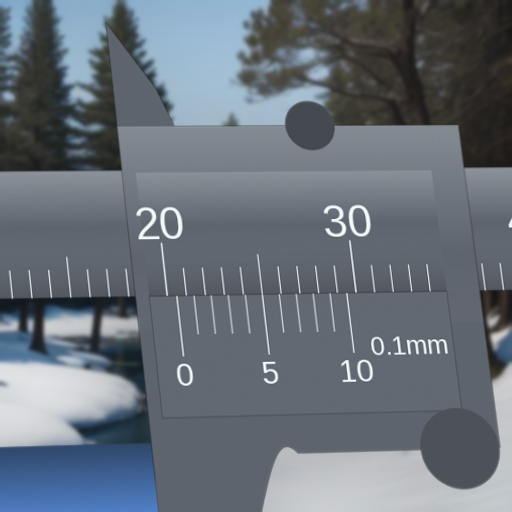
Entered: 20.5 mm
